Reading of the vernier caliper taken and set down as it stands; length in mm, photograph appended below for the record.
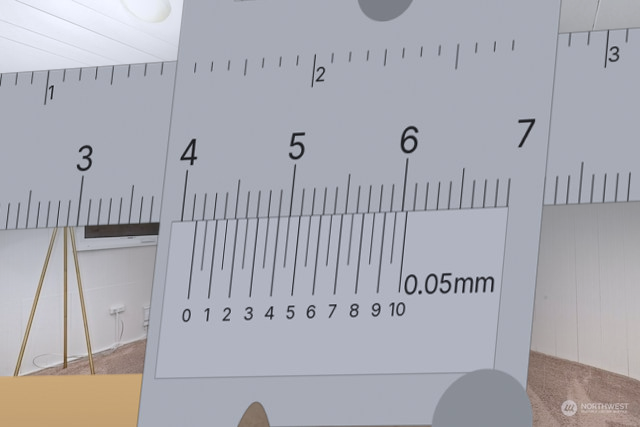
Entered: 41.4 mm
